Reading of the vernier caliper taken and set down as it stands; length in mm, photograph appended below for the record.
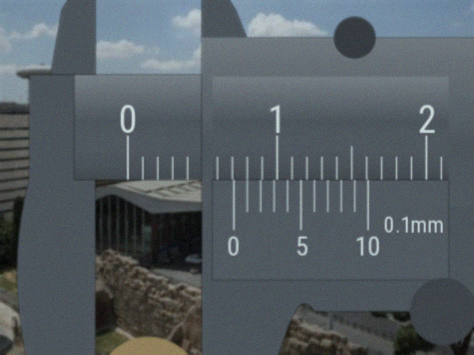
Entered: 7.1 mm
